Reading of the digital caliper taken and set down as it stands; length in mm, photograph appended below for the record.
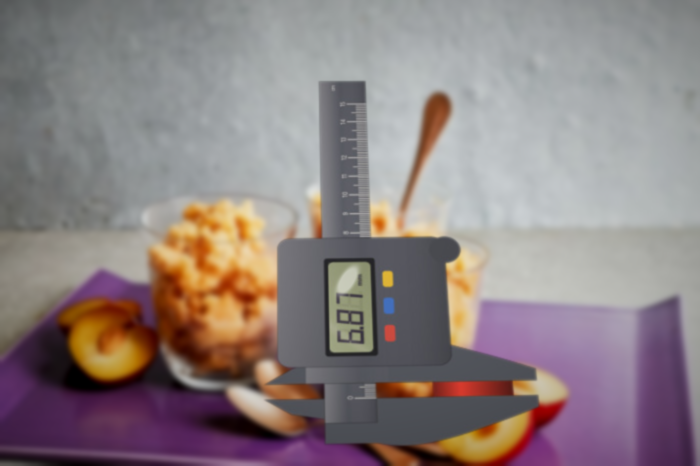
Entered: 6.87 mm
